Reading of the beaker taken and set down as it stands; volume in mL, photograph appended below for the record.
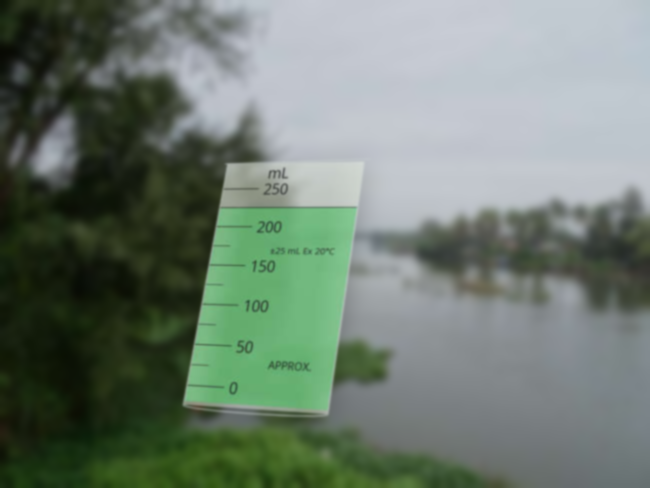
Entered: 225 mL
